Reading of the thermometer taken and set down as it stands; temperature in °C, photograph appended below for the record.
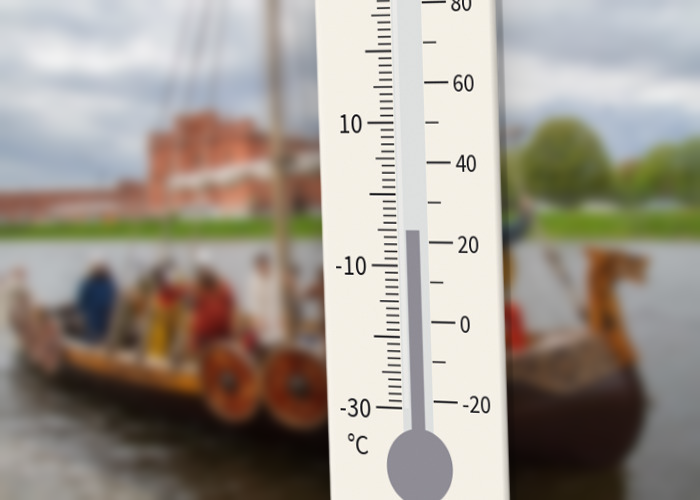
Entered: -5 °C
